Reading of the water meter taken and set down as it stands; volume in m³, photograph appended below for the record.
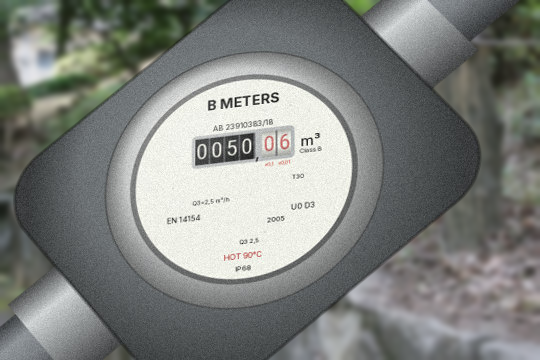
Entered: 50.06 m³
